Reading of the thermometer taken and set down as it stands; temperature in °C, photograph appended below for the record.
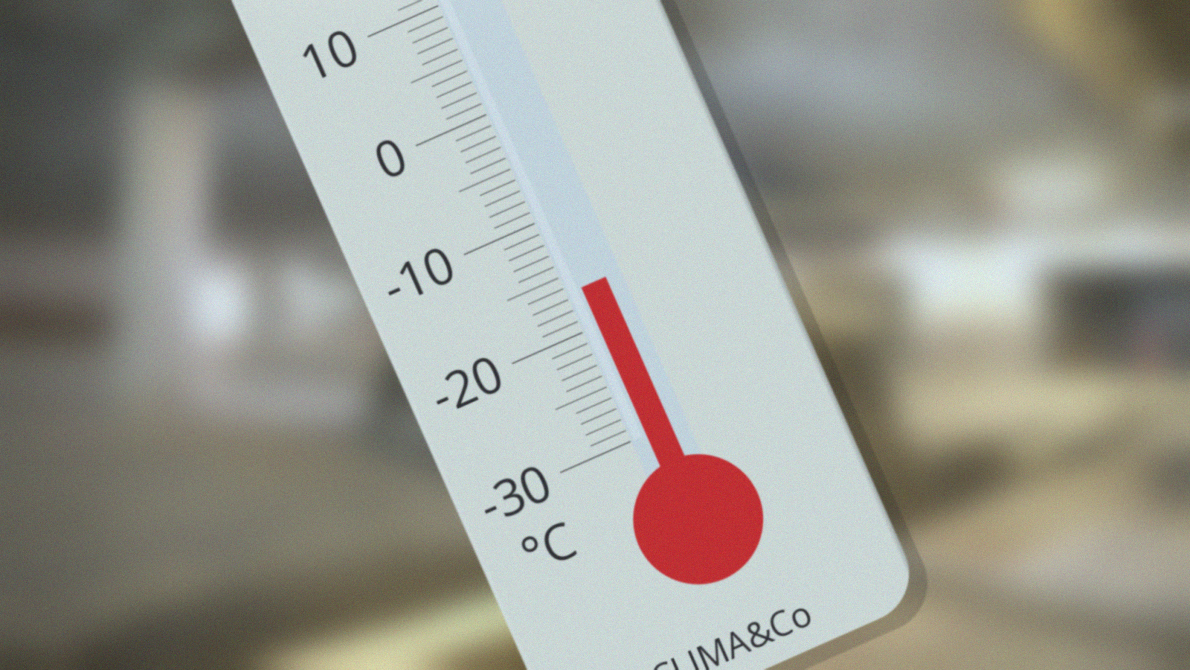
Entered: -16.5 °C
